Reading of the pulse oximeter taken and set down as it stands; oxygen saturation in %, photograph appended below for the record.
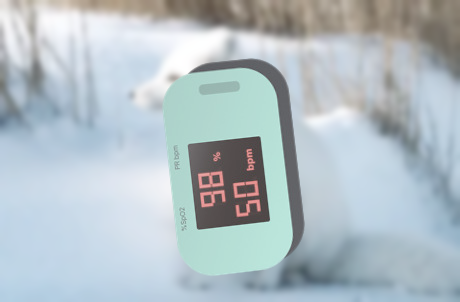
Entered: 98 %
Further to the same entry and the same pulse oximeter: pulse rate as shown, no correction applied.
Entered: 50 bpm
